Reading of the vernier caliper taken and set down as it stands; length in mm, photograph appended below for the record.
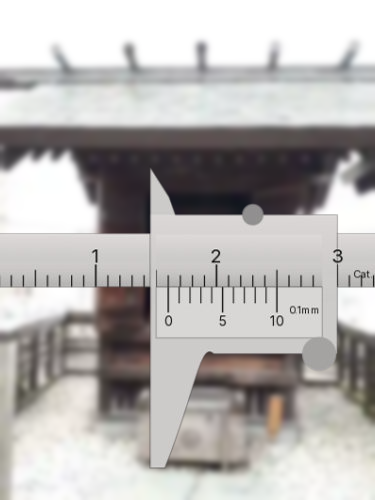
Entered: 16.0 mm
